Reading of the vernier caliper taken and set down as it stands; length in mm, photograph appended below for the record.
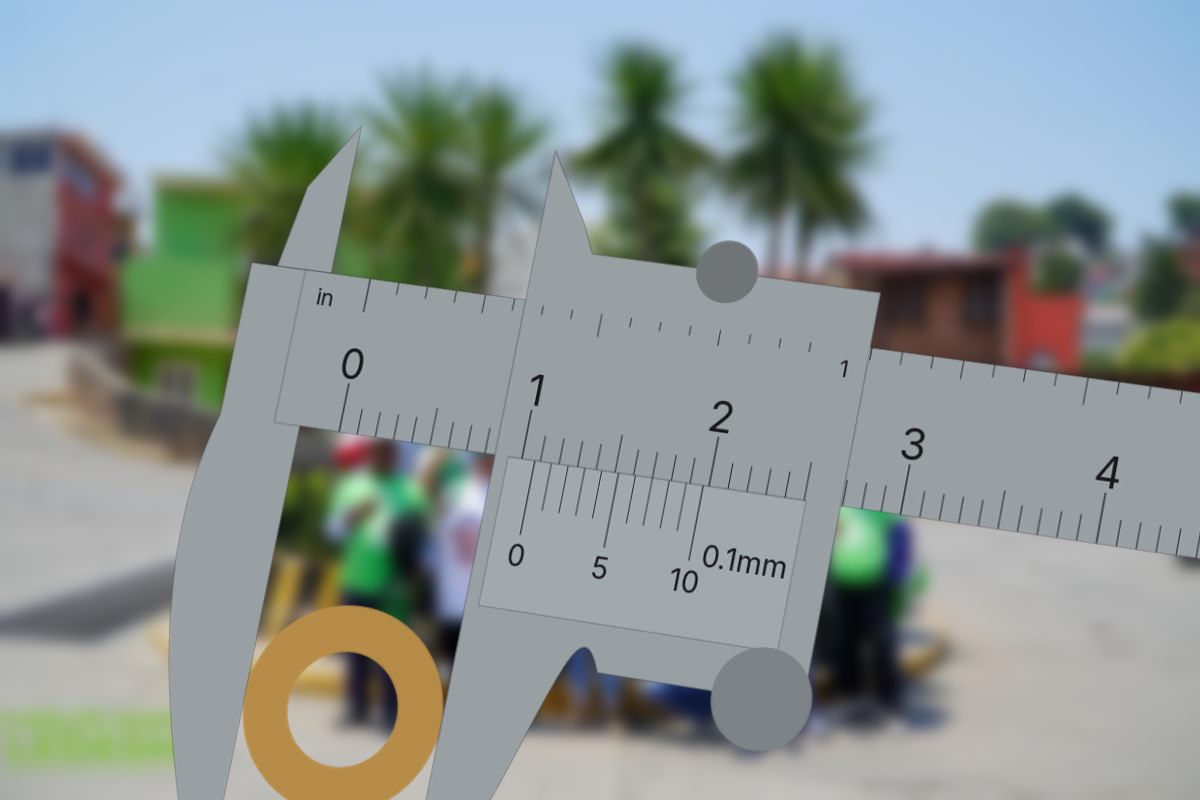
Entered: 10.7 mm
